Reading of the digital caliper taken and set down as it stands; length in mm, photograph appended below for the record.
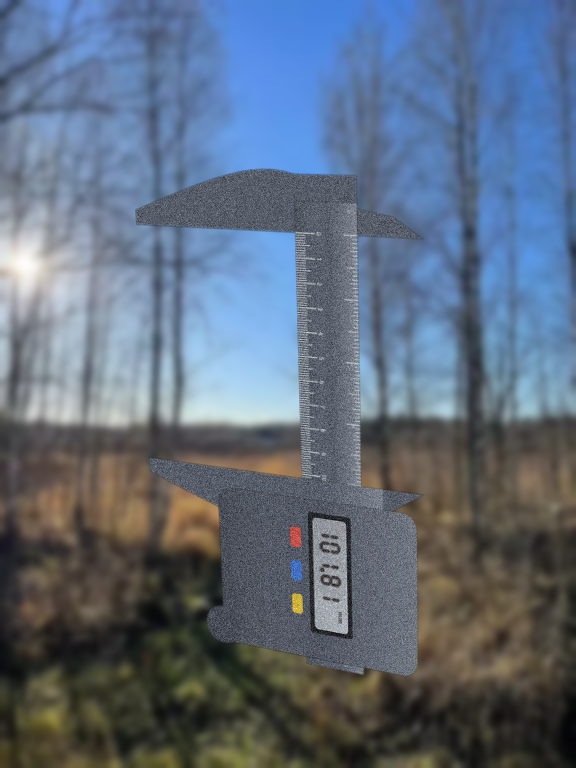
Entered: 101.81 mm
